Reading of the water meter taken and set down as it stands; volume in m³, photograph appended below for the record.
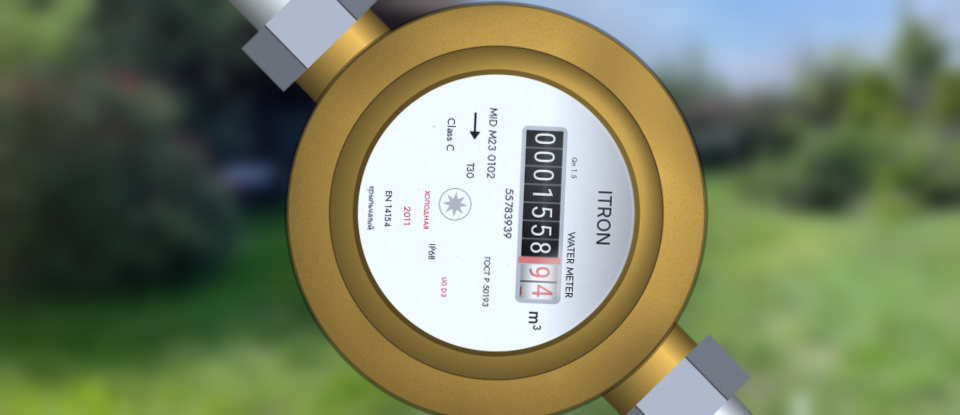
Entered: 1558.94 m³
